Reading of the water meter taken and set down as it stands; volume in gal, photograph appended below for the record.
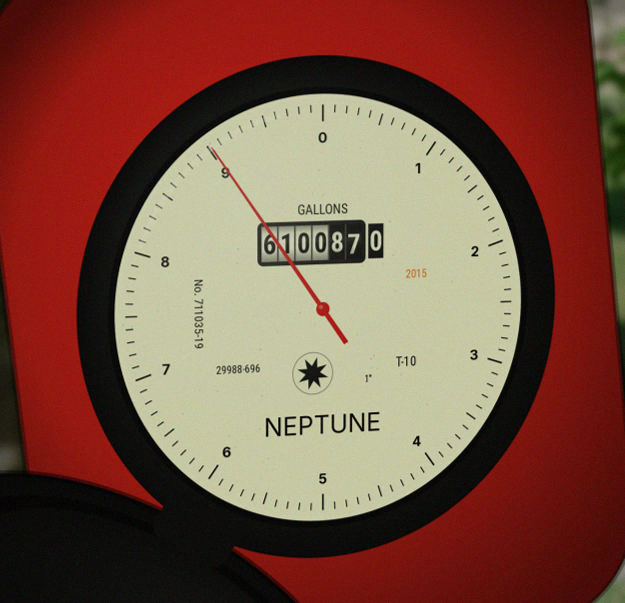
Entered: 6100869.0 gal
